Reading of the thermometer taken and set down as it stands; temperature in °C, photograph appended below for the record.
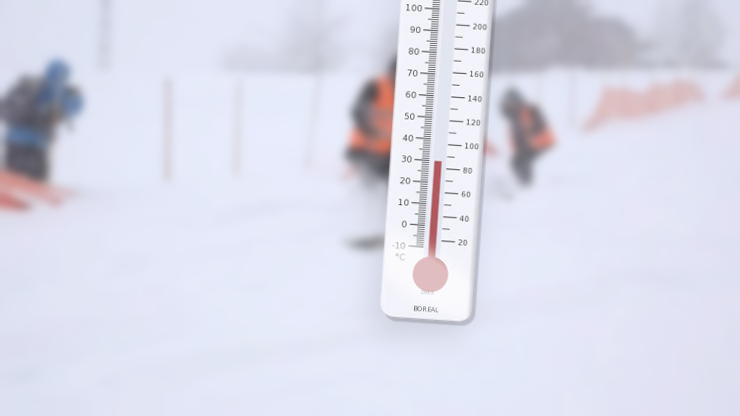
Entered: 30 °C
